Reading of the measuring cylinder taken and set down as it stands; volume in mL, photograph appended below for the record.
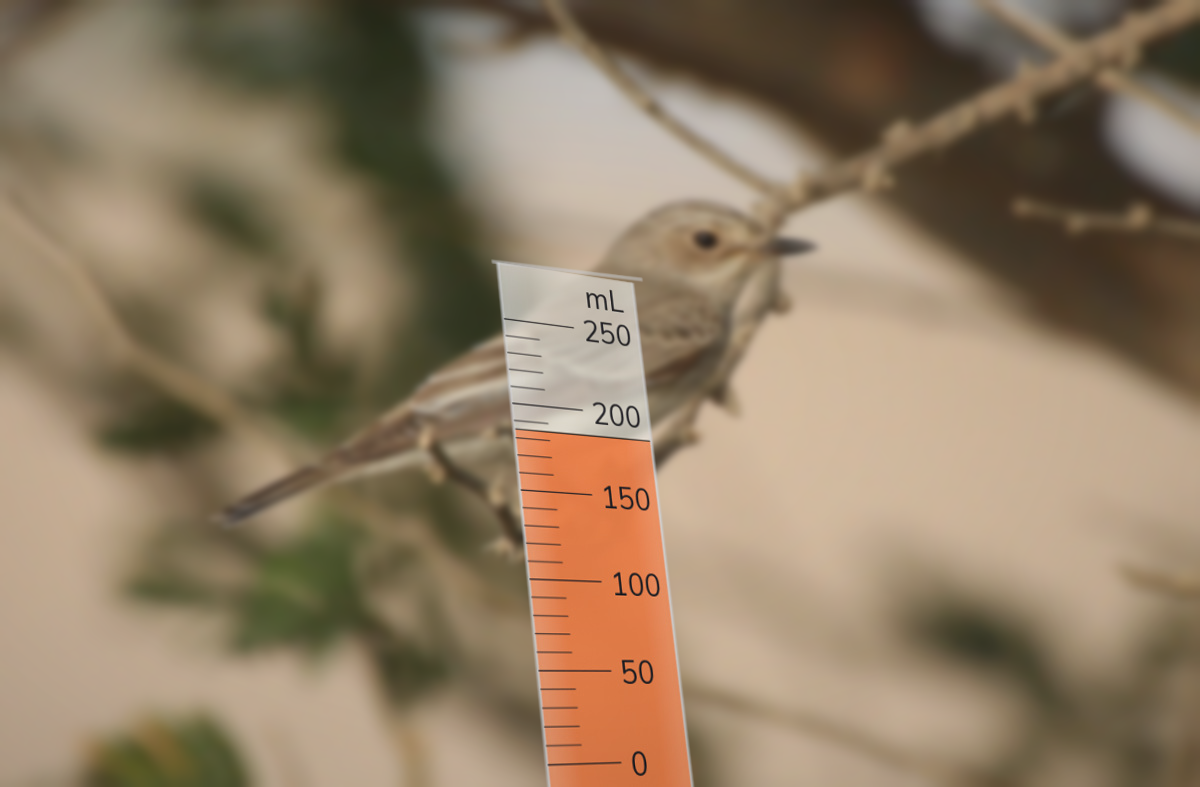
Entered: 185 mL
